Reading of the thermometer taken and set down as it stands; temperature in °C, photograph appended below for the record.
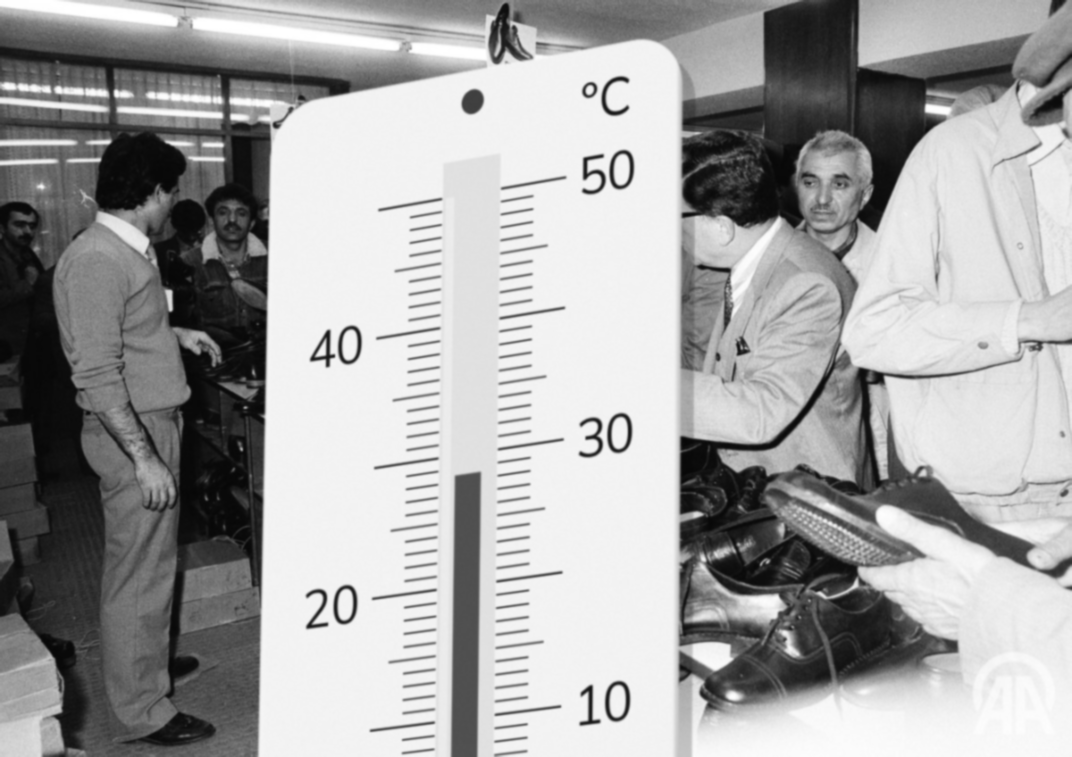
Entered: 28.5 °C
